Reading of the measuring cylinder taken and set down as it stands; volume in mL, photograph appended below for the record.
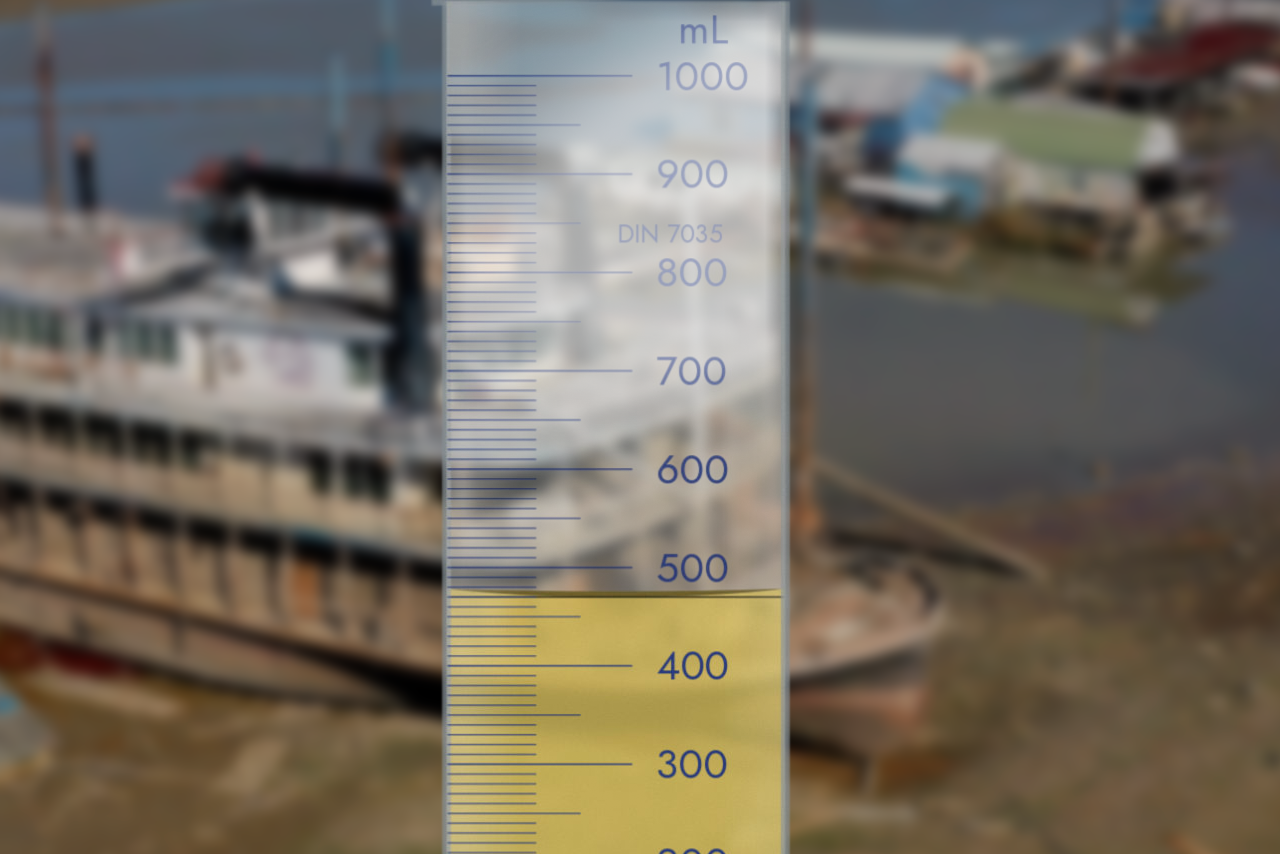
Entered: 470 mL
